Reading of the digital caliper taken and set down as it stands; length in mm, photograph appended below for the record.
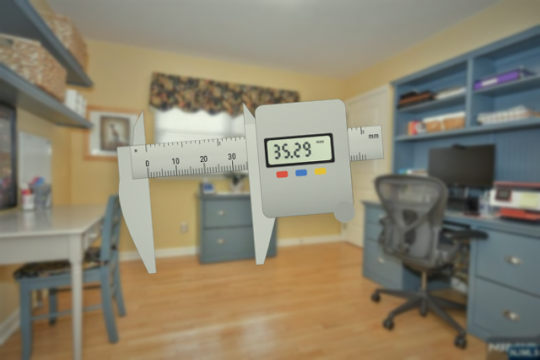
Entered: 35.29 mm
